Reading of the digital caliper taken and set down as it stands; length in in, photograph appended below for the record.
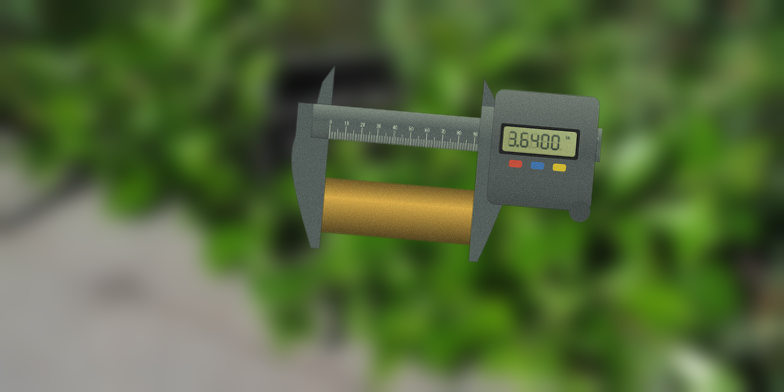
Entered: 3.6400 in
